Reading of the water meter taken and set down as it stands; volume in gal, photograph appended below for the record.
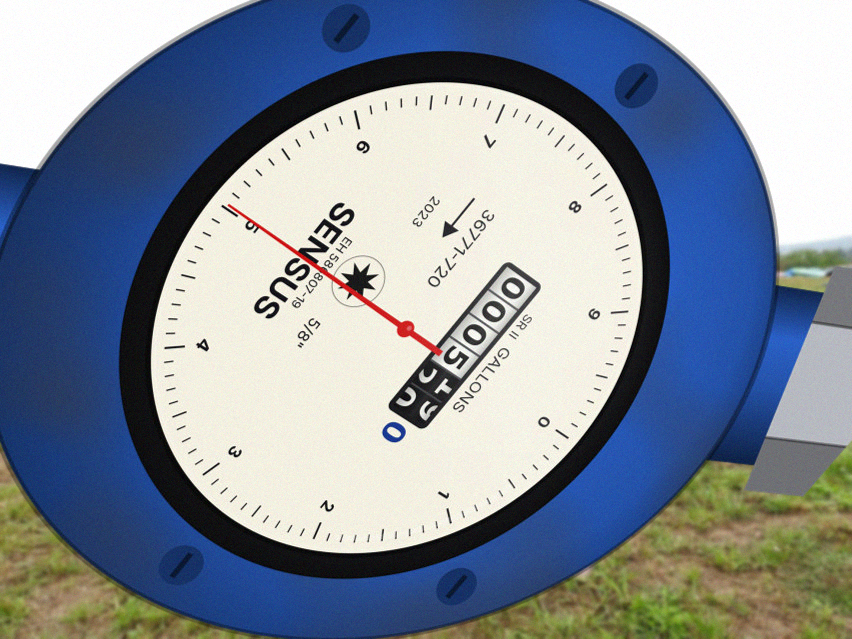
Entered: 5195.0 gal
